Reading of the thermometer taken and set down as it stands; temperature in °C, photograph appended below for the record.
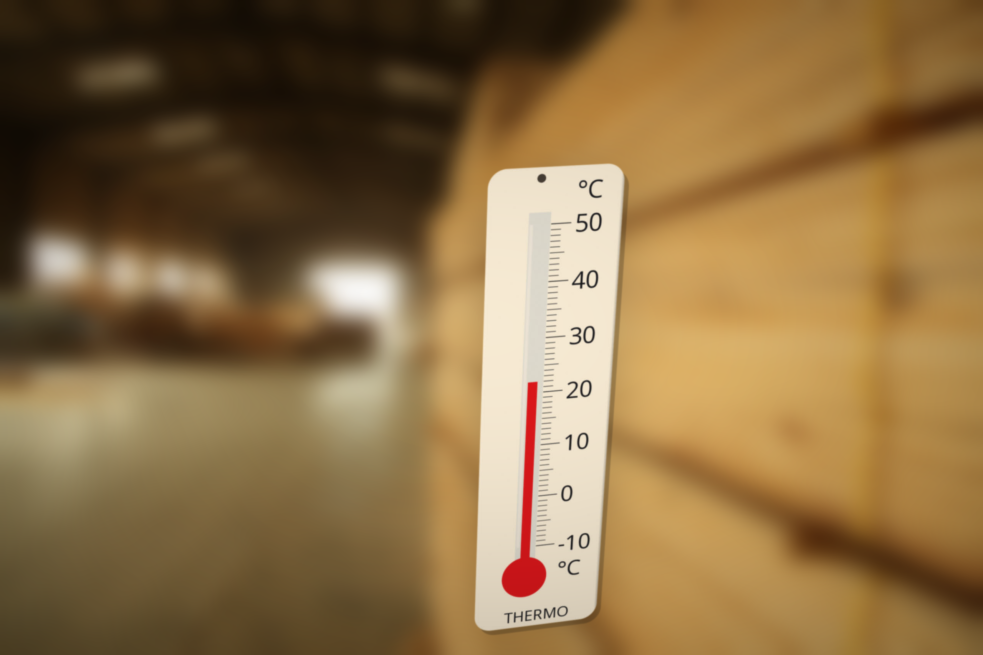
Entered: 22 °C
